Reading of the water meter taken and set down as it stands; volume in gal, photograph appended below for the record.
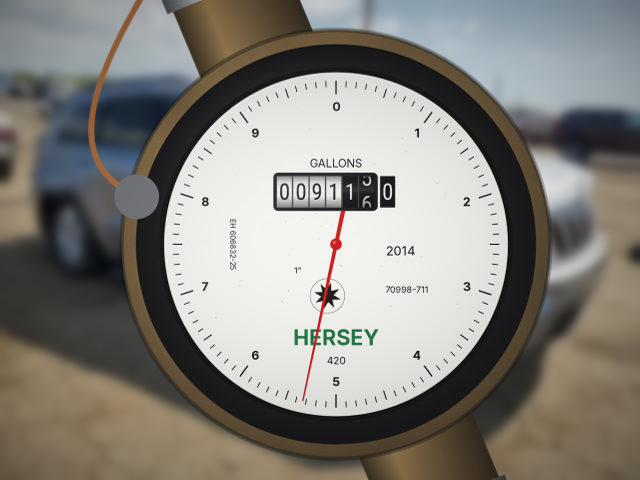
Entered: 91155.3 gal
